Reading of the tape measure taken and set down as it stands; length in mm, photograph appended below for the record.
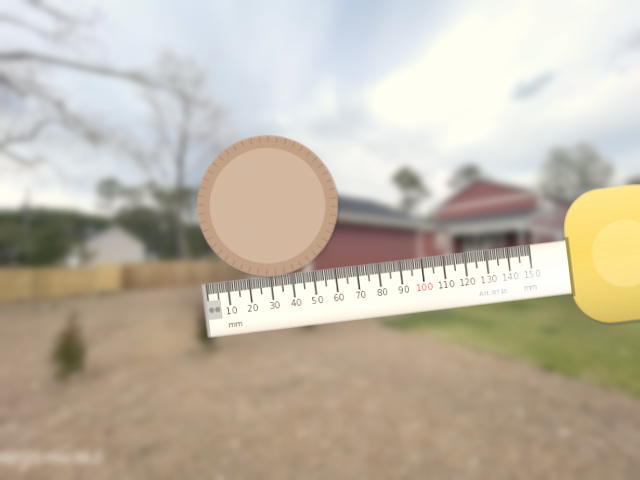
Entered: 65 mm
